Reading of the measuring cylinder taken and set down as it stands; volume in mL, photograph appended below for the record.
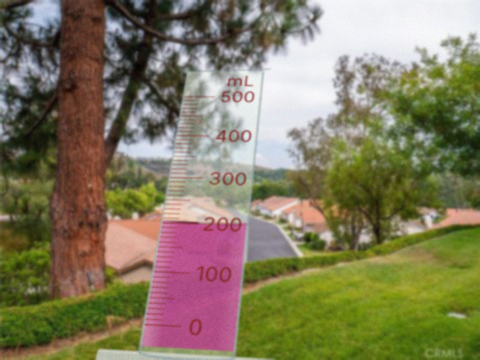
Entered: 200 mL
